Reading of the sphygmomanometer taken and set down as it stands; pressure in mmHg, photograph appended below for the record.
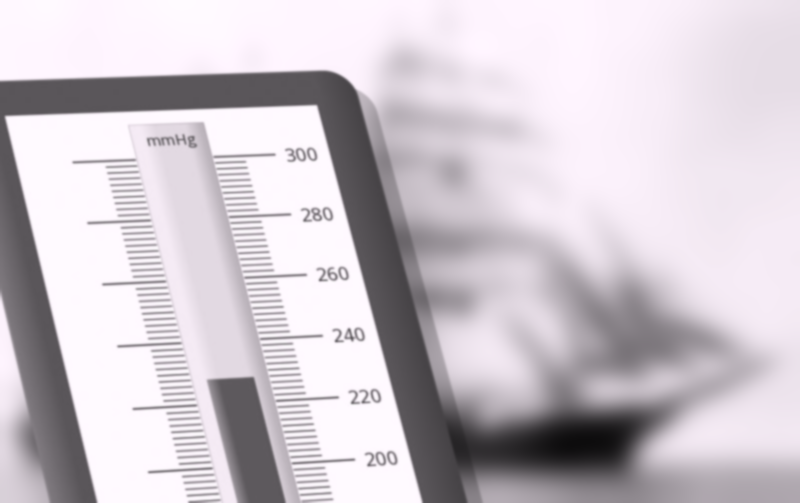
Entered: 228 mmHg
